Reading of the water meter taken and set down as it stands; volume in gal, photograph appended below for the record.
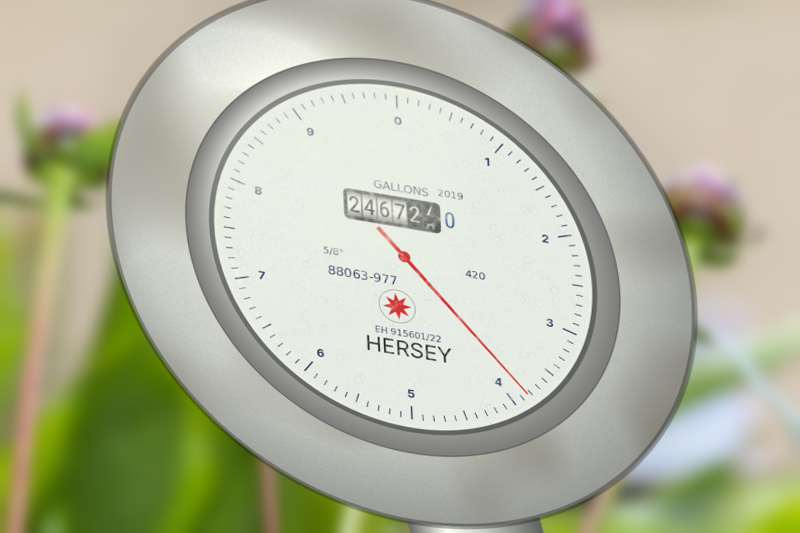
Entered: 2467273.8 gal
